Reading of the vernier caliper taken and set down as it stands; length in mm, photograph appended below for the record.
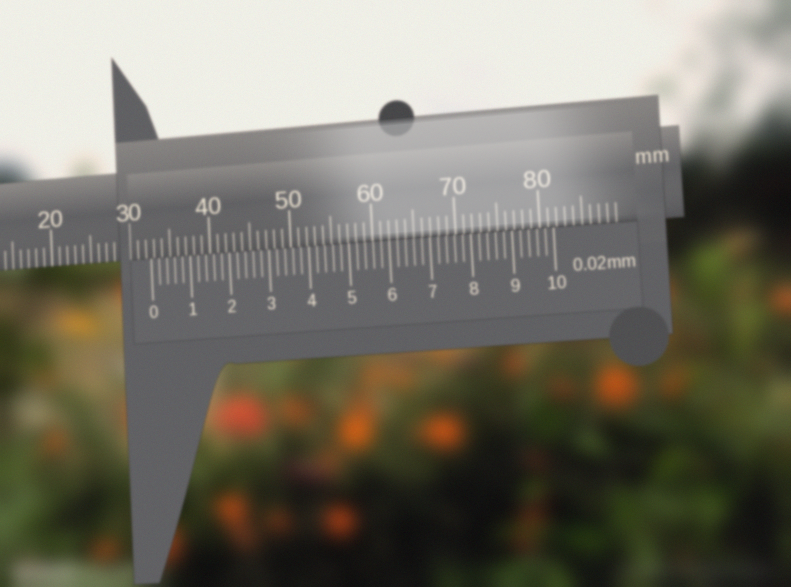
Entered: 32.6 mm
